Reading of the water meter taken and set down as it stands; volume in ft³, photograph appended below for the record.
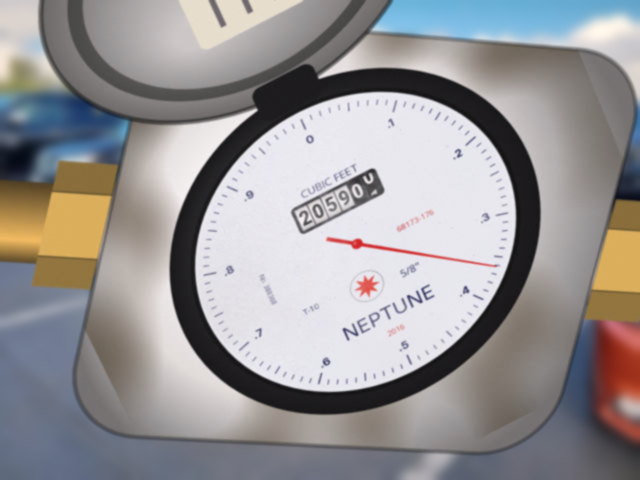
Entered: 205900.36 ft³
